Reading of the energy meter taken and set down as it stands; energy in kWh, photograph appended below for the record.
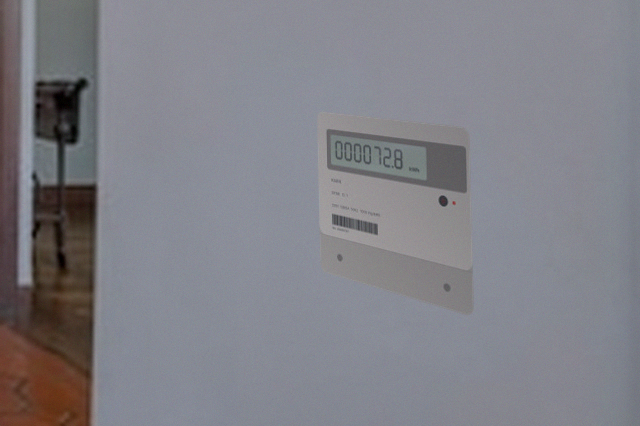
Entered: 72.8 kWh
